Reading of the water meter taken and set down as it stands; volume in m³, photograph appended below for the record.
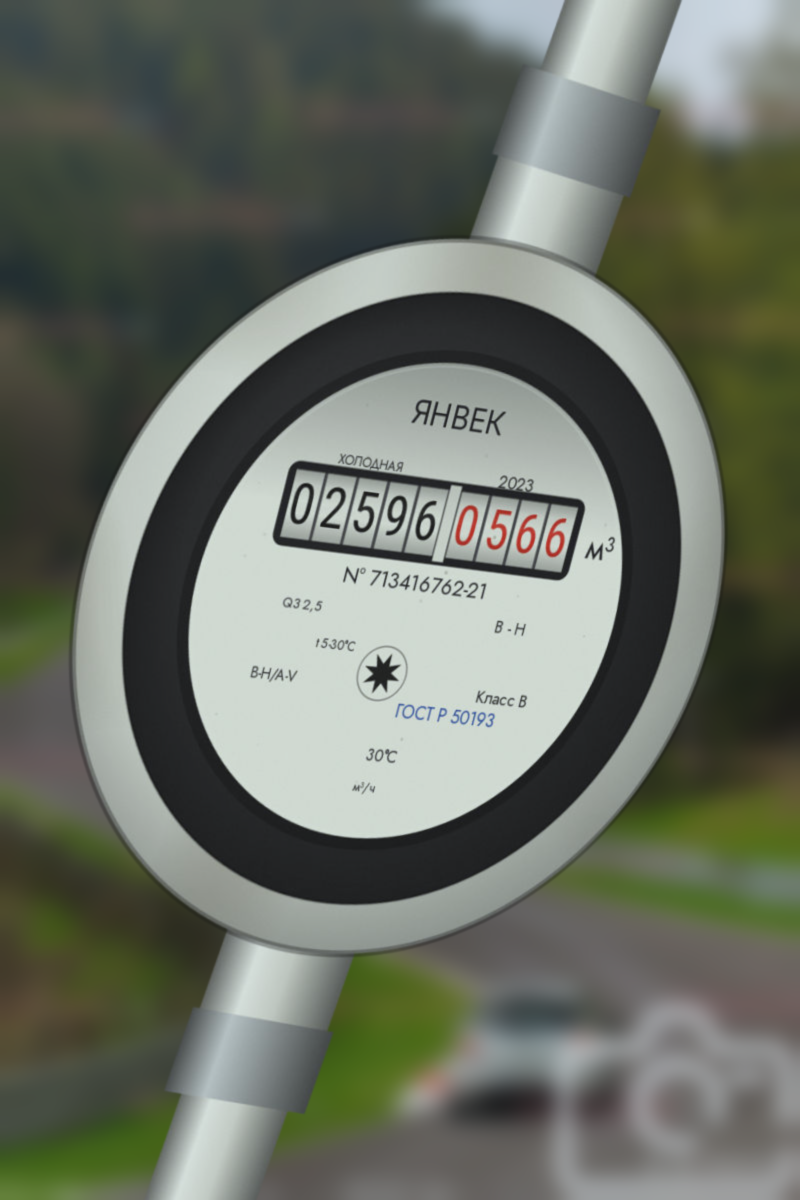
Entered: 2596.0566 m³
